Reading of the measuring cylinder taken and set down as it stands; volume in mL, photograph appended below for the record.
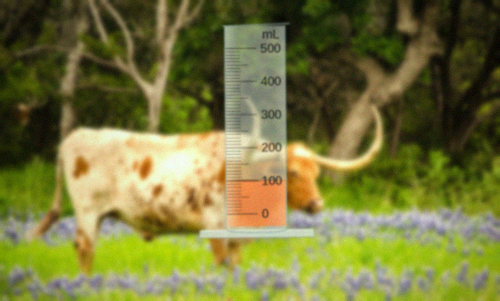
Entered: 100 mL
